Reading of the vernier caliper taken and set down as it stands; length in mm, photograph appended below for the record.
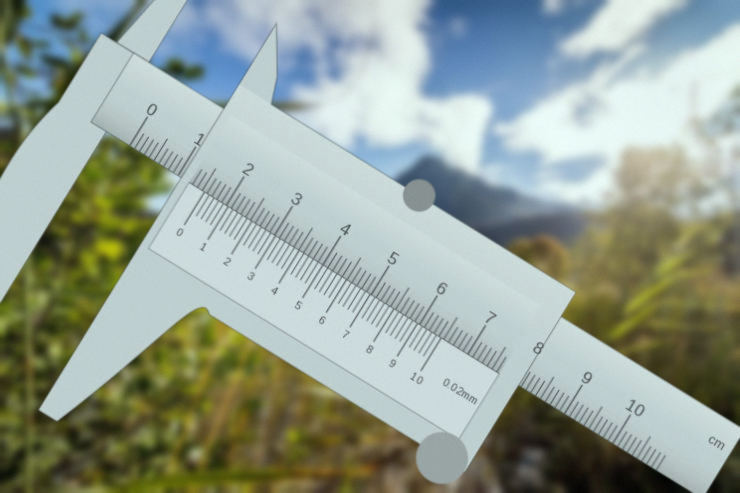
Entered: 15.5 mm
